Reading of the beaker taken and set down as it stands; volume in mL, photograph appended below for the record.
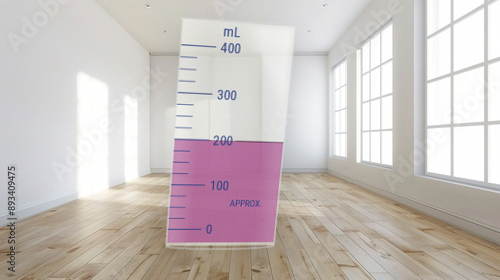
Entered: 200 mL
